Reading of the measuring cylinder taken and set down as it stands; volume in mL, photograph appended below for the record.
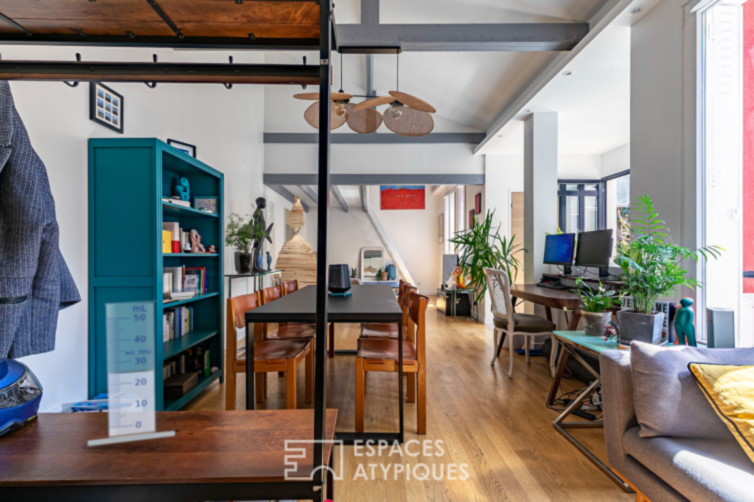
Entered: 25 mL
